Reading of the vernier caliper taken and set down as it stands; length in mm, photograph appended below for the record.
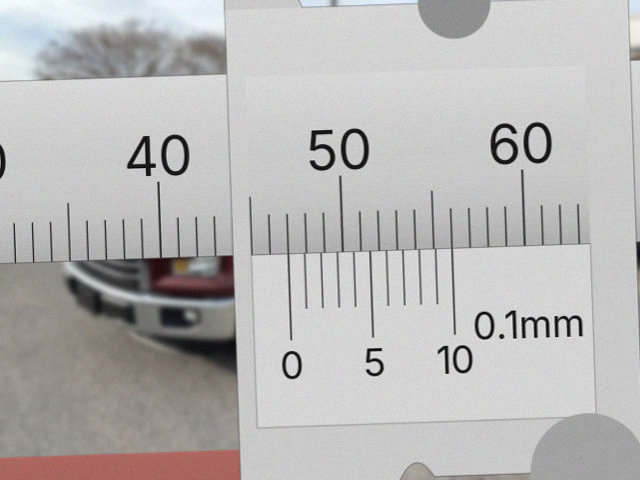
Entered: 47.0 mm
